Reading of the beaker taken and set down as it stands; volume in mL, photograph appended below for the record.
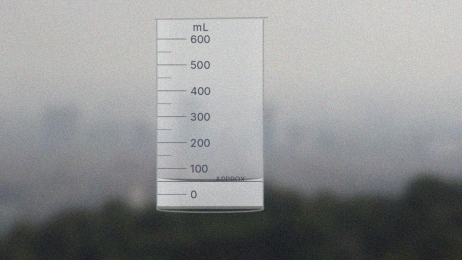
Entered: 50 mL
